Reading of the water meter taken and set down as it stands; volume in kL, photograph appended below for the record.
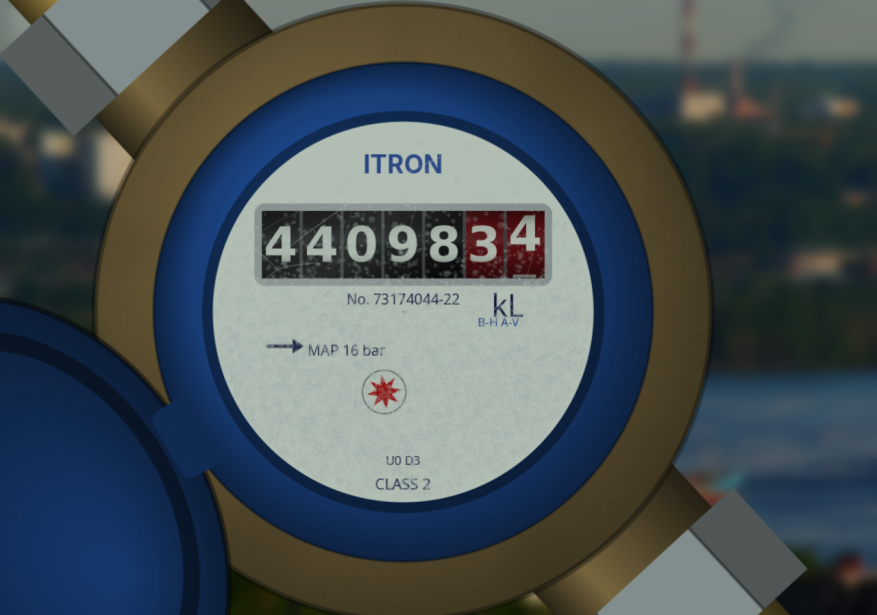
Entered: 44098.34 kL
